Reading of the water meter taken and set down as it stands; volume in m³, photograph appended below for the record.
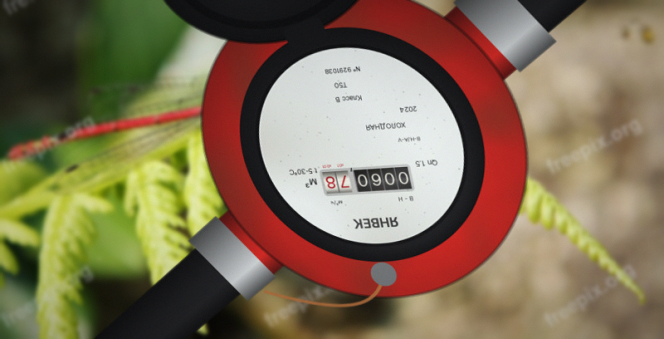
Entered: 60.78 m³
